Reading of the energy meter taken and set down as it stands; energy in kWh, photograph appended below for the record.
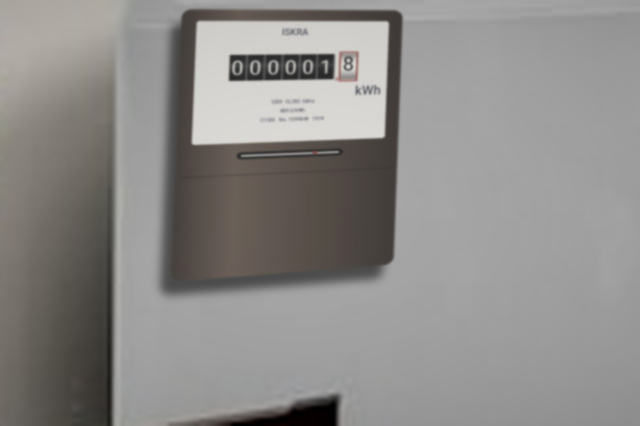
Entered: 1.8 kWh
